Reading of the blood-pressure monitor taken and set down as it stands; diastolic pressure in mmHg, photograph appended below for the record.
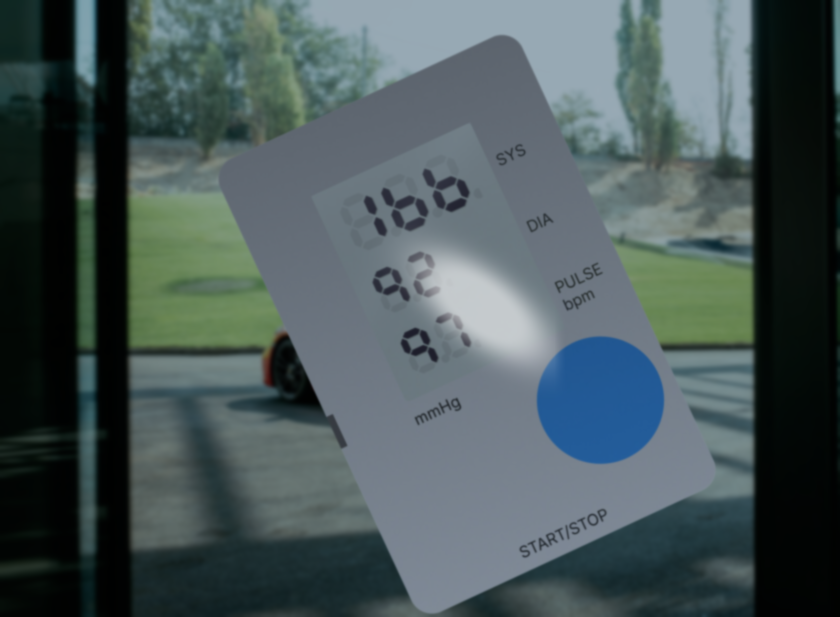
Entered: 92 mmHg
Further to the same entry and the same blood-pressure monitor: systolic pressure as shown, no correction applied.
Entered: 166 mmHg
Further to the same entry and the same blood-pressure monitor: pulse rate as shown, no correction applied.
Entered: 97 bpm
